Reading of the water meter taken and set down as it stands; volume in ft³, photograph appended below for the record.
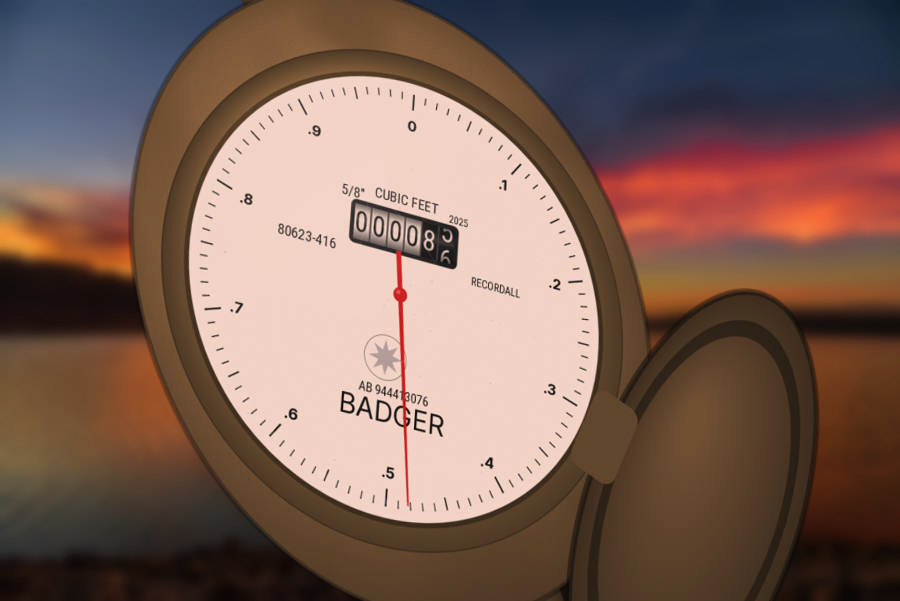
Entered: 85.48 ft³
